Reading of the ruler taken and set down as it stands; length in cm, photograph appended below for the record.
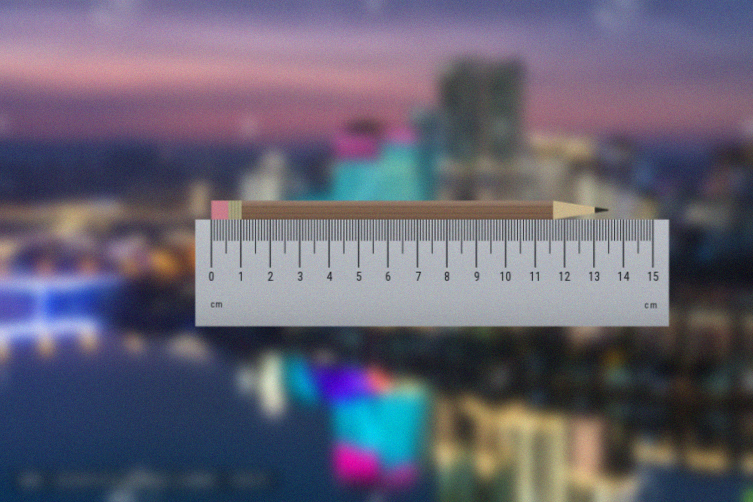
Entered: 13.5 cm
